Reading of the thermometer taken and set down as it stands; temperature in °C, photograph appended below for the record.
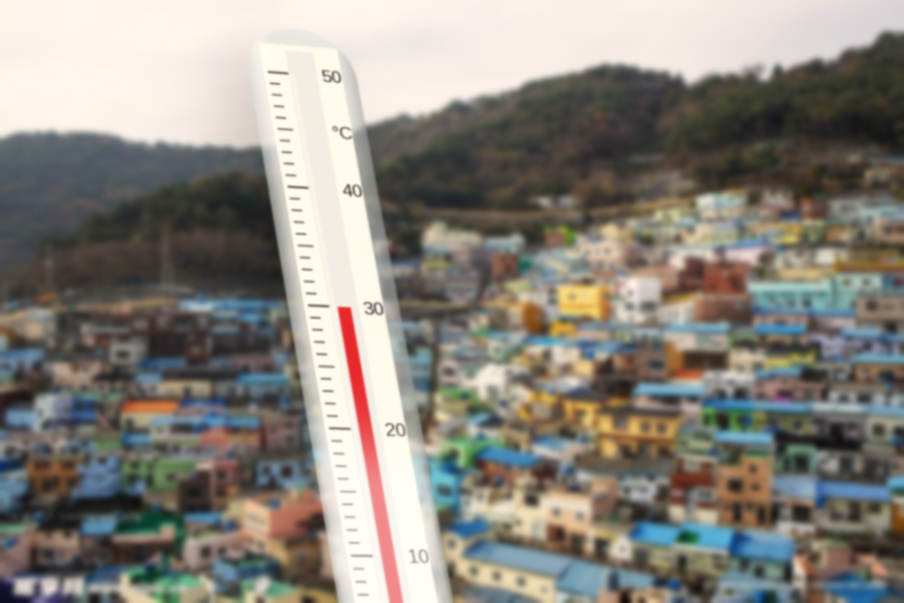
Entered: 30 °C
